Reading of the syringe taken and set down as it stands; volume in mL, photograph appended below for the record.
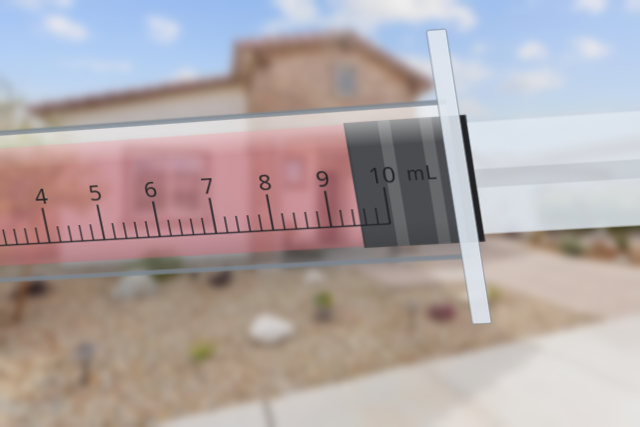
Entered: 9.5 mL
